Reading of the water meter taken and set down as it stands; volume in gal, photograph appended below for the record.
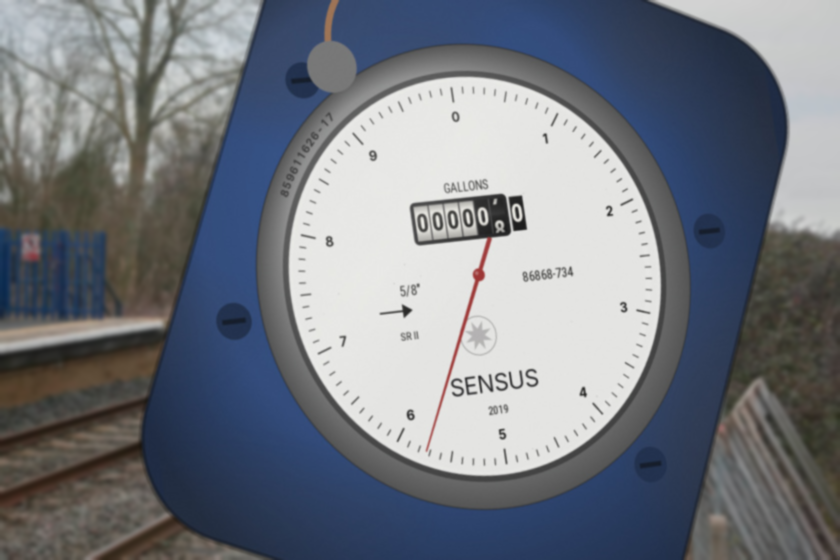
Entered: 75.7 gal
